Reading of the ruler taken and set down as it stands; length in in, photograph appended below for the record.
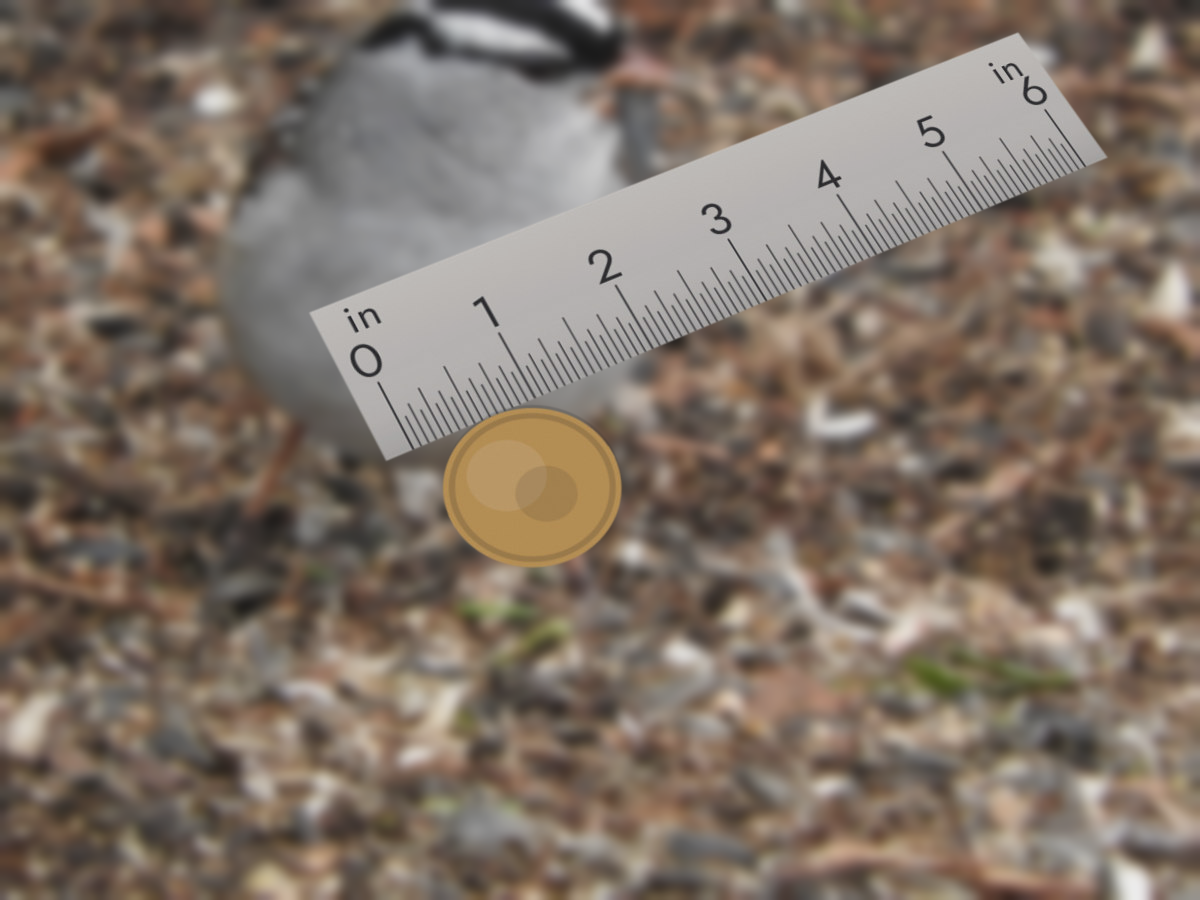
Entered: 1.3125 in
